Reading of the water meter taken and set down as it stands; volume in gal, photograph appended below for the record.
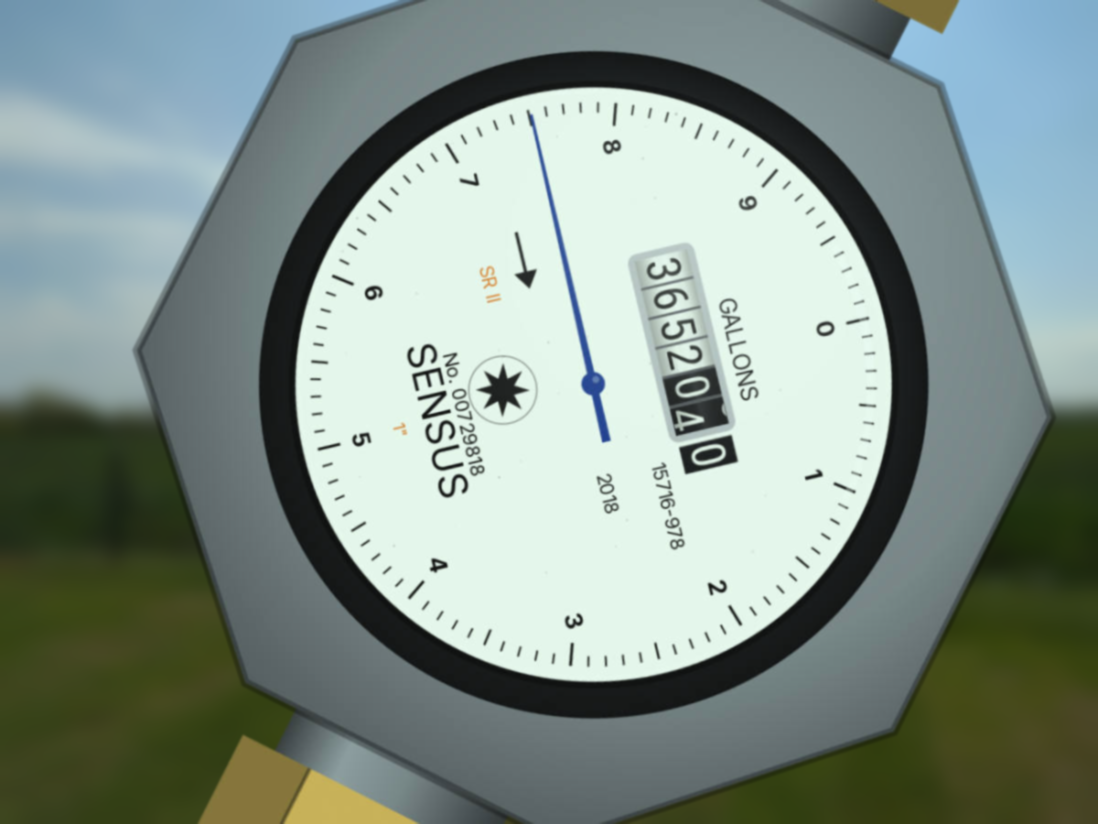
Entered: 3652037.5 gal
